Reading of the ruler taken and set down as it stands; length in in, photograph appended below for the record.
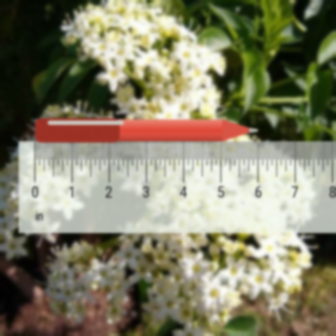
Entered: 6 in
